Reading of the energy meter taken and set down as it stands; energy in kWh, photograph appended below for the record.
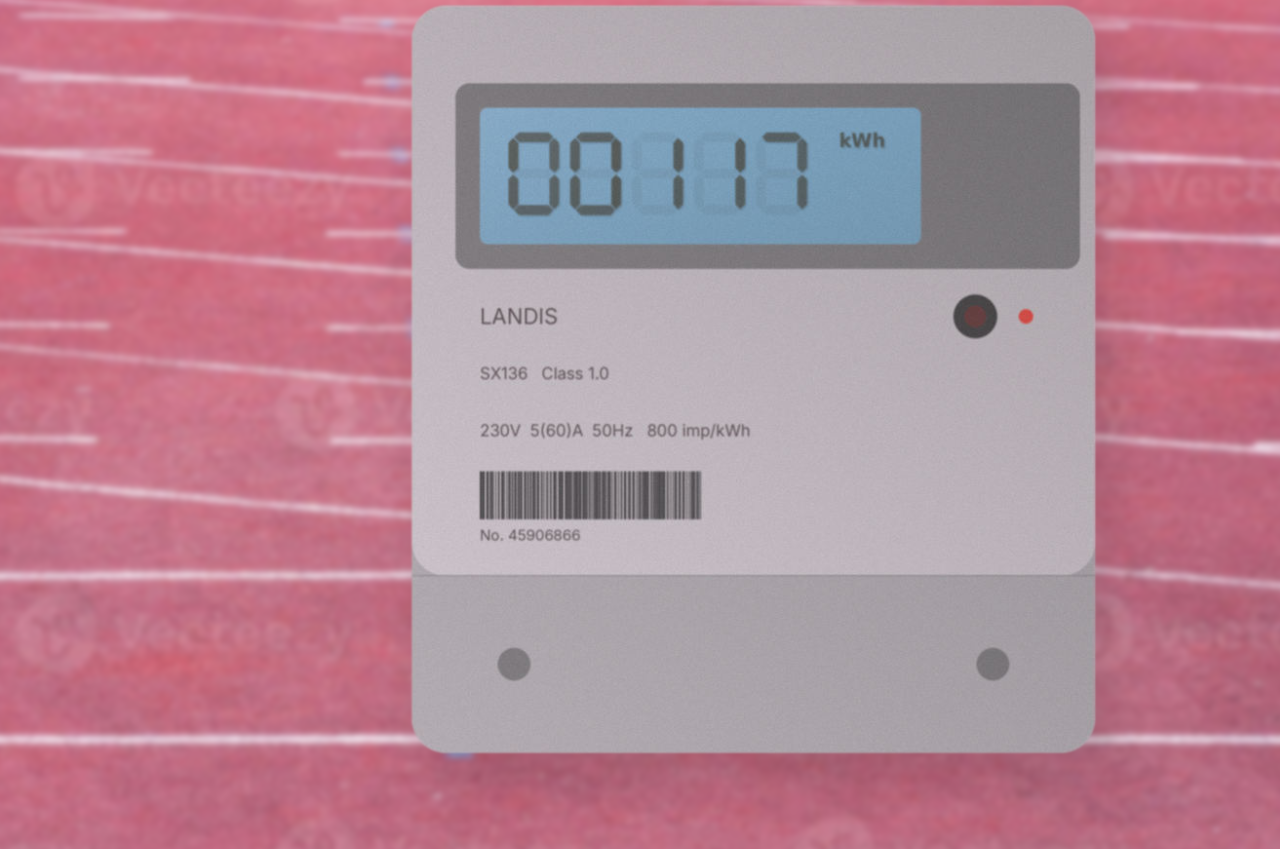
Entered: 117 kWh
